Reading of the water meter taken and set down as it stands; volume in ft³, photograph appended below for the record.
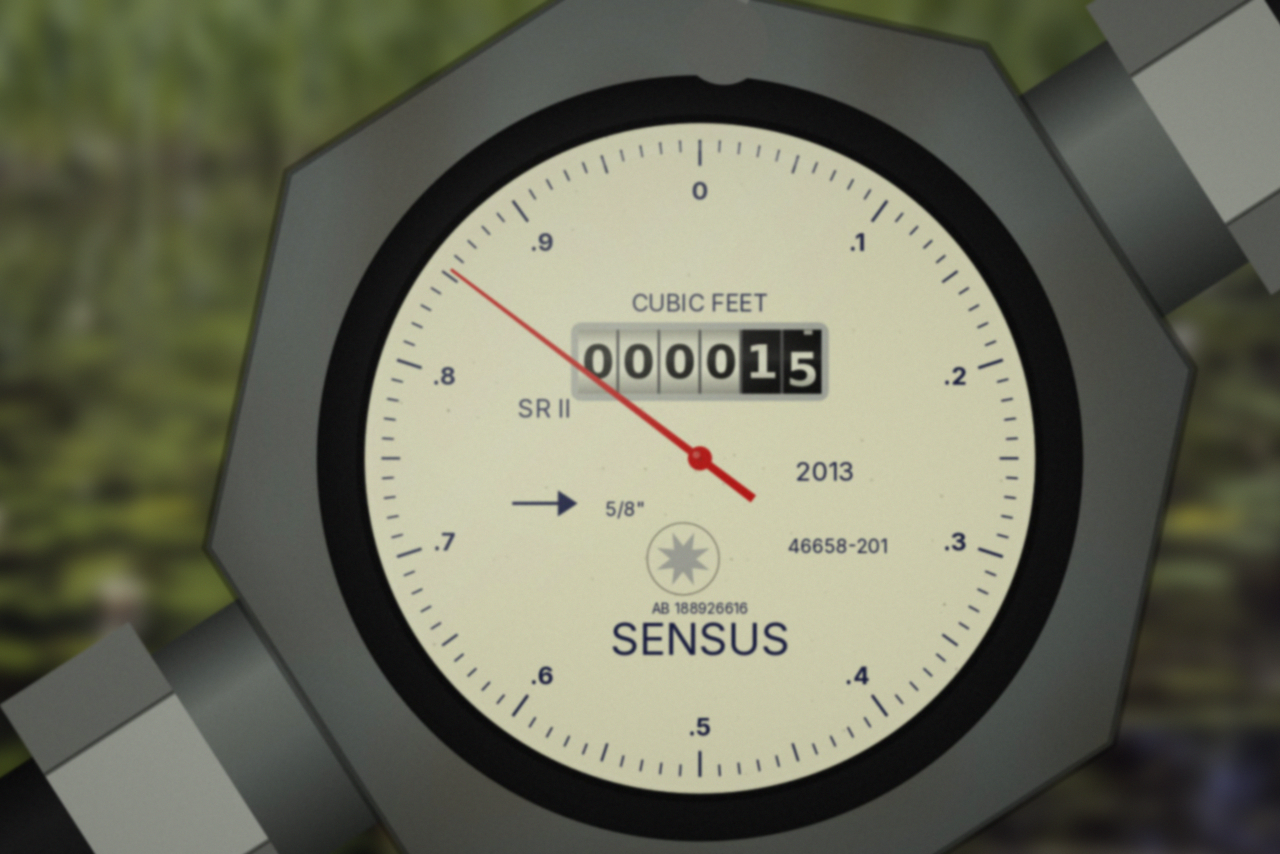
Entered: 14.85 ft³
